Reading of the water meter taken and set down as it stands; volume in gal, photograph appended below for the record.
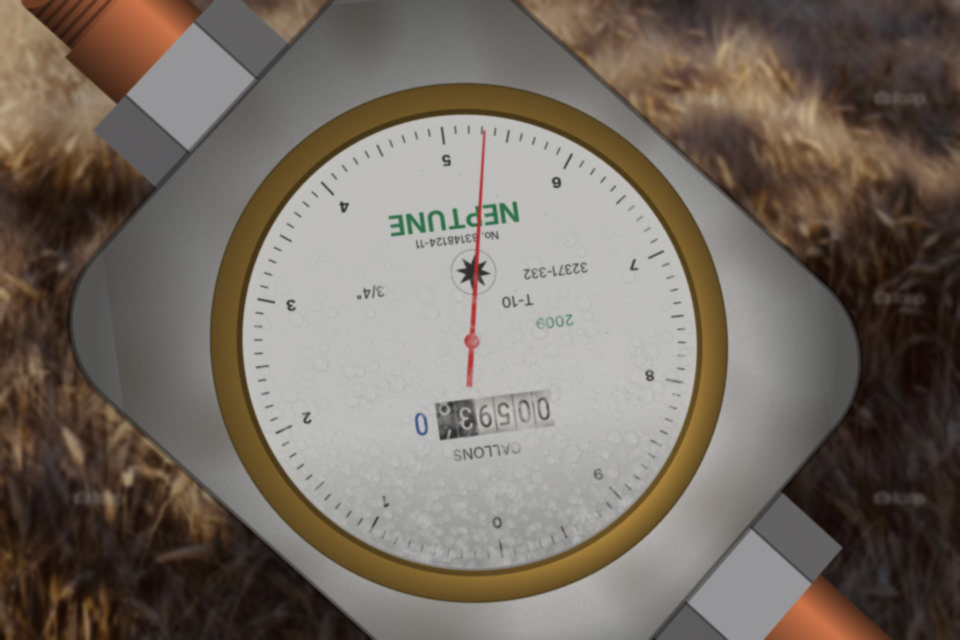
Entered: 59375.3 gal
